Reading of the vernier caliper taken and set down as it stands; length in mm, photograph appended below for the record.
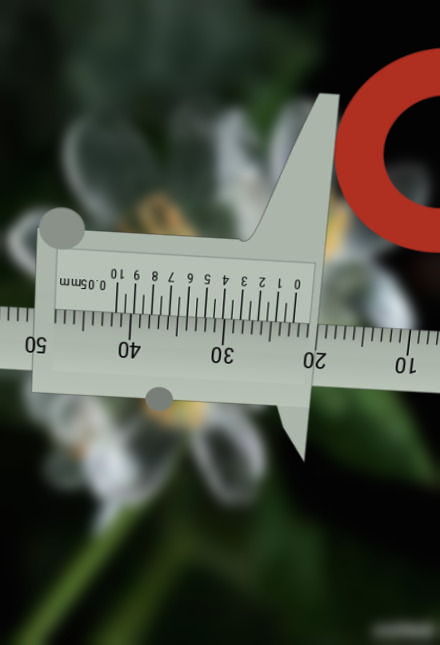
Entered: 22.6 mm
